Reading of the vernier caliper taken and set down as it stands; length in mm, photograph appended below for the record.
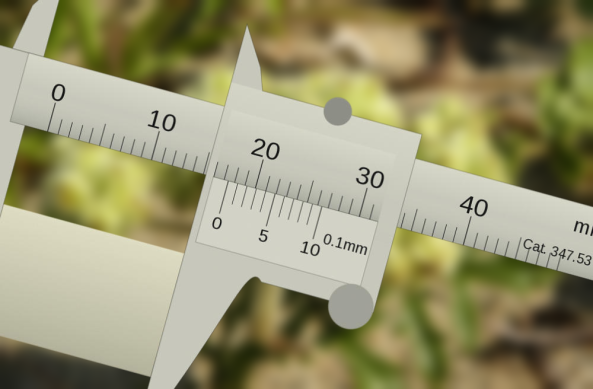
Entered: 17.4 mm
